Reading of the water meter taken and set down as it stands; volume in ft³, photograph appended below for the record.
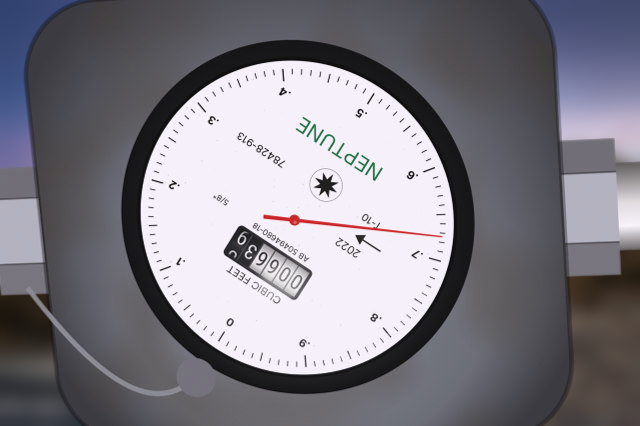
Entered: 6638.67 ft³
